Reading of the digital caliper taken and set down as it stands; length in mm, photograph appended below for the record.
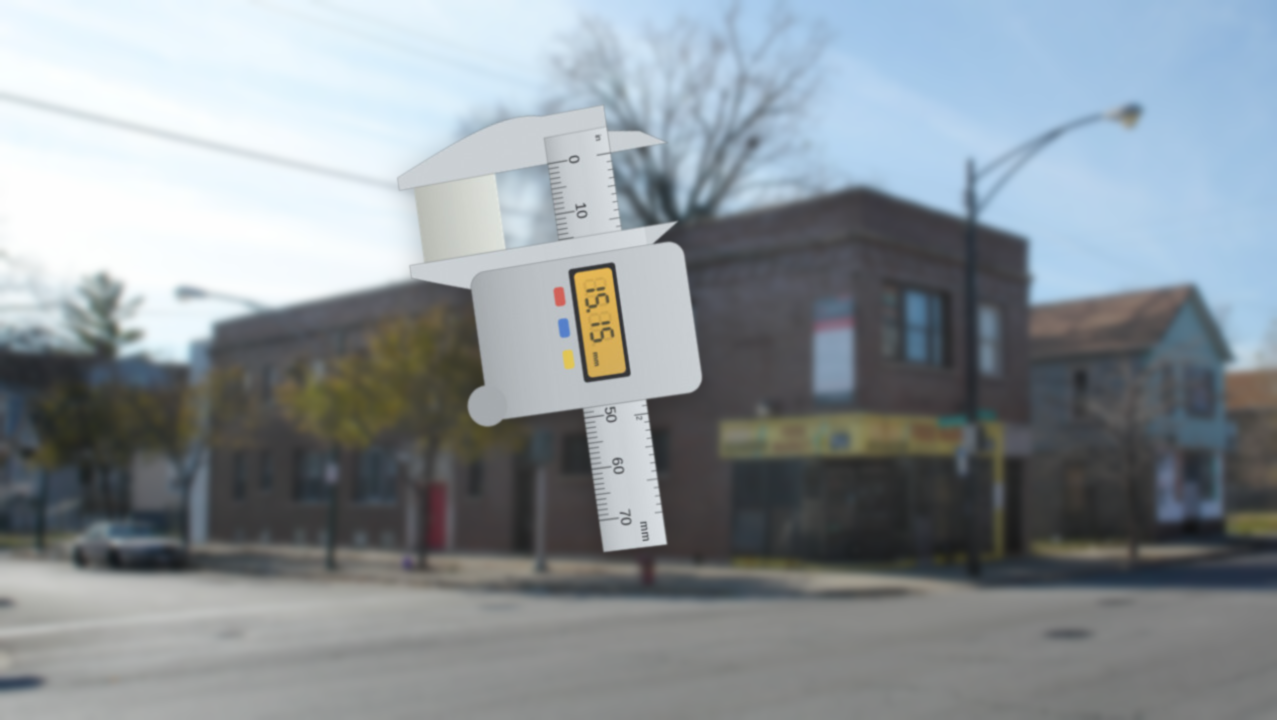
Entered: 15.15 mm
